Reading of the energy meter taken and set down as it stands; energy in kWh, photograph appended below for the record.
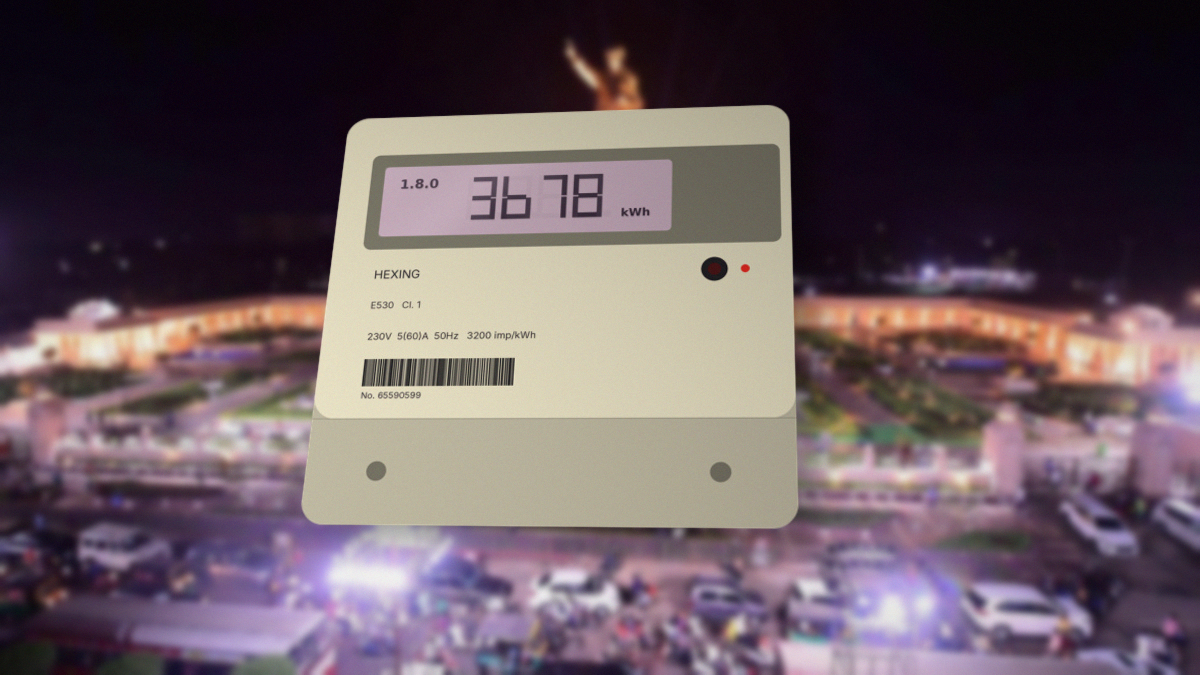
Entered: 3678 kWh
